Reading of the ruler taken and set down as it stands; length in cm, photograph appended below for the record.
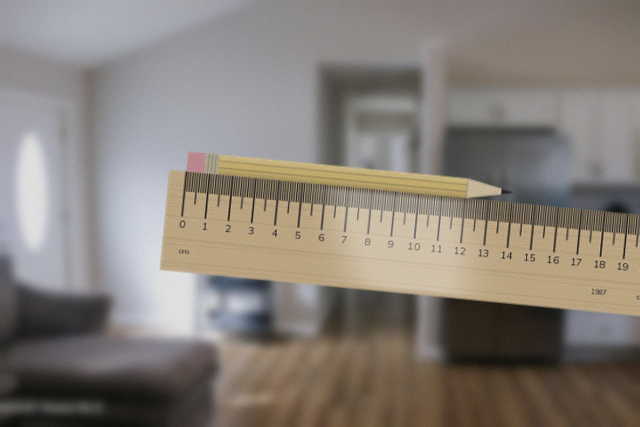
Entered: 14 cm
